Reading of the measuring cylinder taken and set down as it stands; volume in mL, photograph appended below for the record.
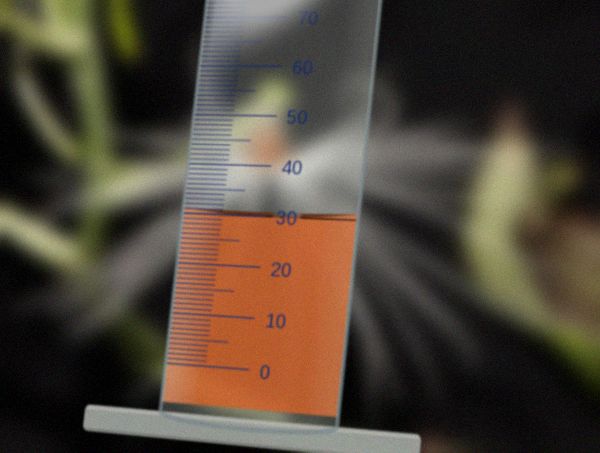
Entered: 30 mL
